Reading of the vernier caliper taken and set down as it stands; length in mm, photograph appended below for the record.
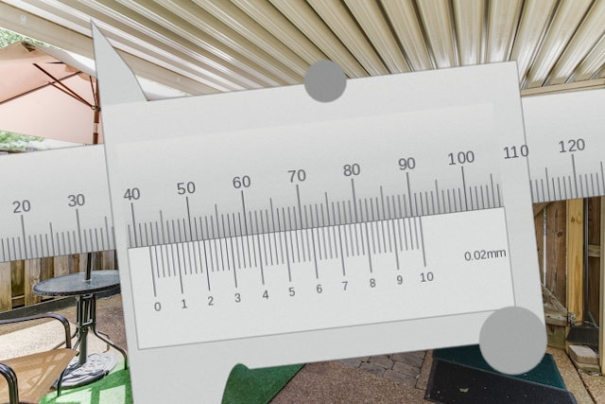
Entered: 42.4 mm
